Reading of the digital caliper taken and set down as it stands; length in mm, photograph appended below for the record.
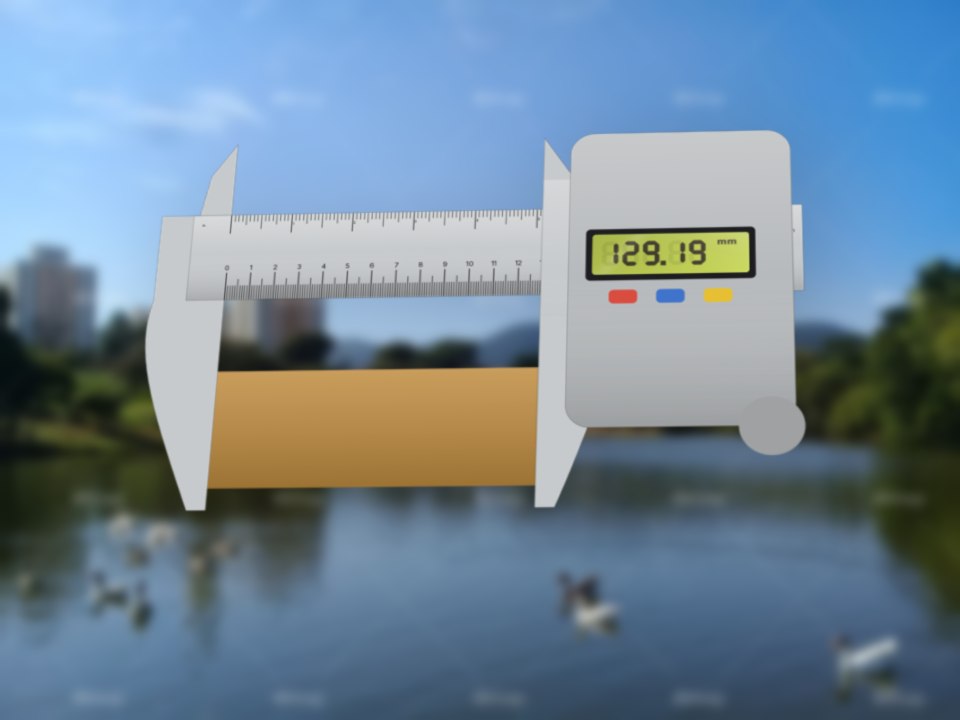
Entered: 129.19 mm
